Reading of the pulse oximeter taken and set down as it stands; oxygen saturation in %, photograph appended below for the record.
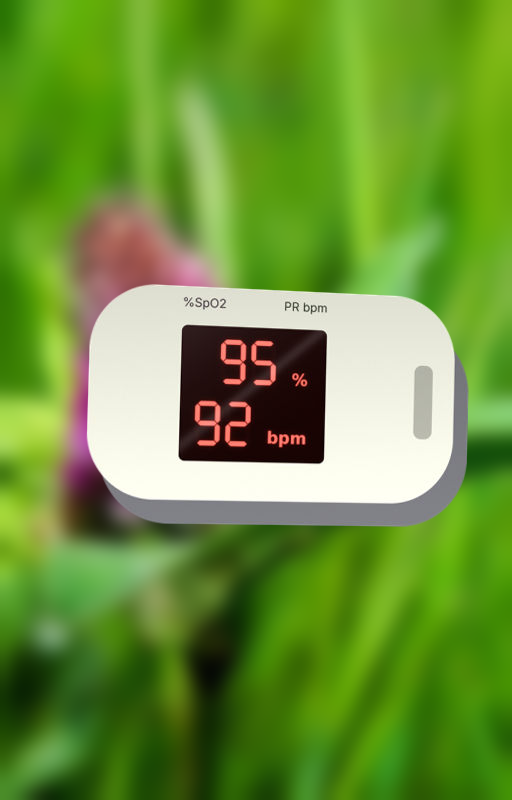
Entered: 95 %
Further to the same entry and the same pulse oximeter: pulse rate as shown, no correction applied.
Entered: 92 bpm
